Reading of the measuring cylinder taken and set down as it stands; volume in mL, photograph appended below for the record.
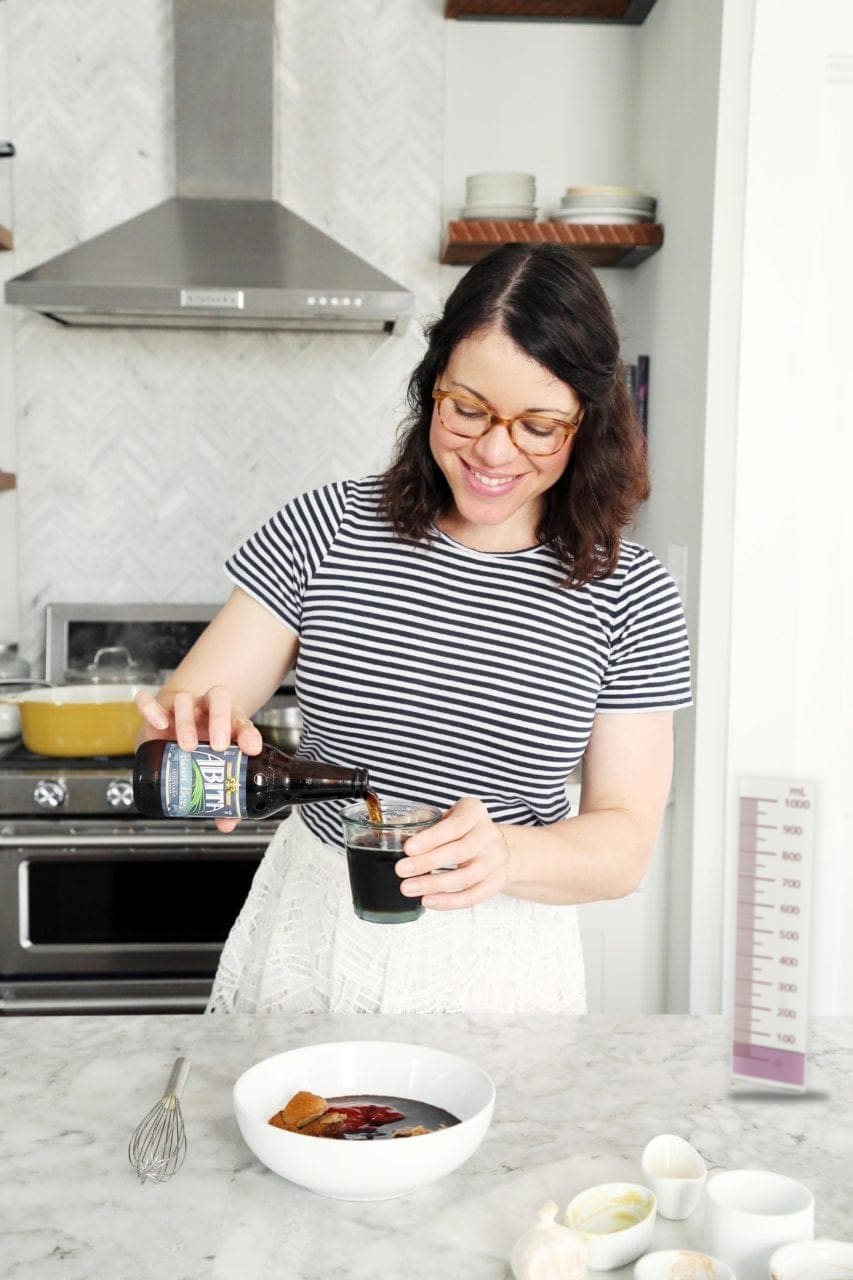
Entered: 50 mL
